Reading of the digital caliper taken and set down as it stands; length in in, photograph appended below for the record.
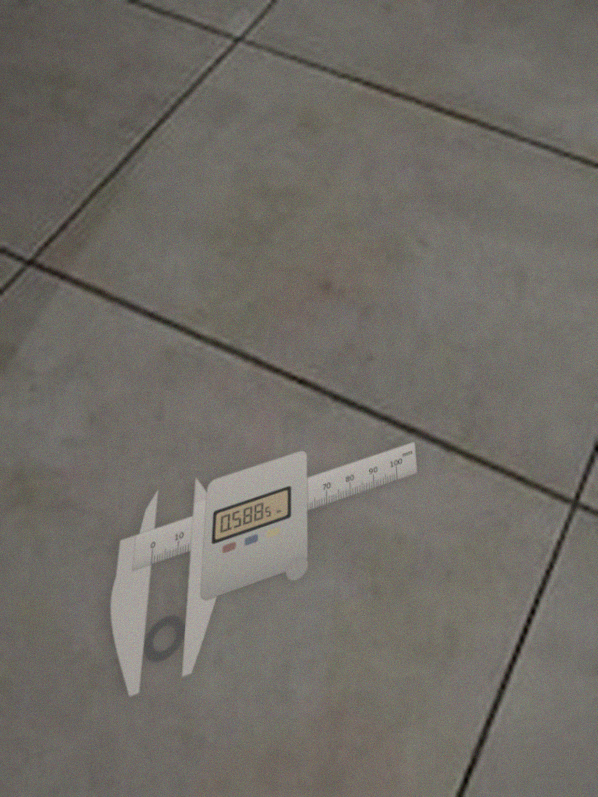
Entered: 0.5885 in
